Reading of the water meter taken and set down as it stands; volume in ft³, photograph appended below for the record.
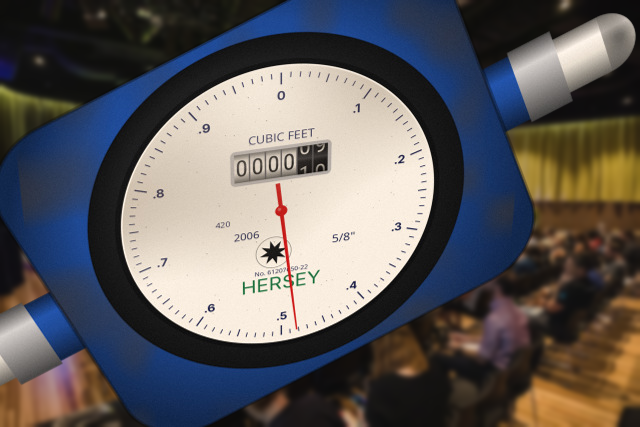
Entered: 9.48 ft³
